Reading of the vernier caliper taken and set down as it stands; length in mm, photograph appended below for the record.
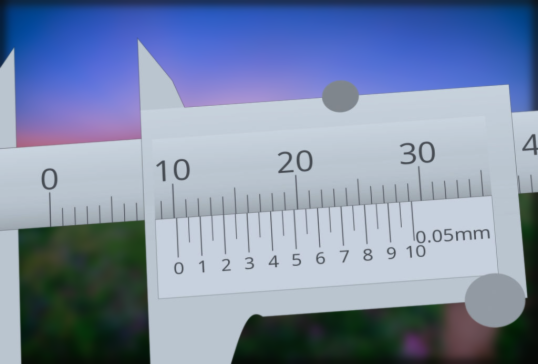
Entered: 10.2 mm
